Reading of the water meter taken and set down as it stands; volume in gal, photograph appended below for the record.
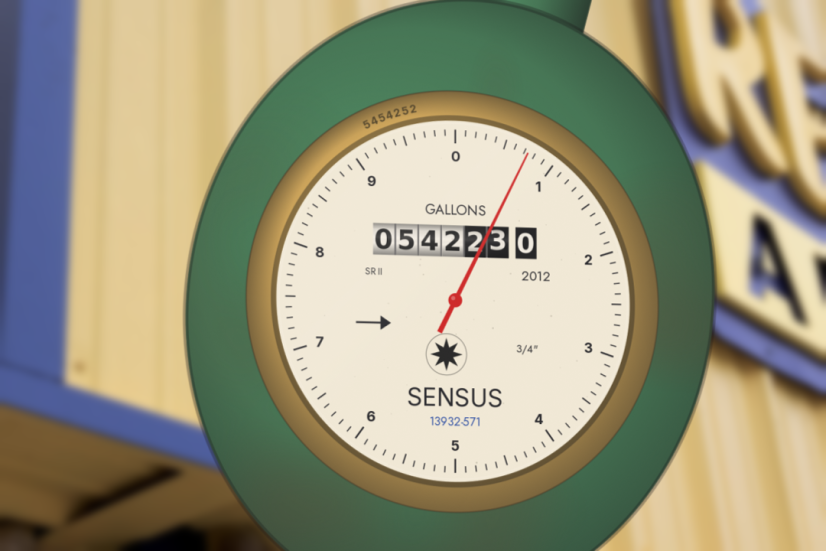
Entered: 542230.7 gal
